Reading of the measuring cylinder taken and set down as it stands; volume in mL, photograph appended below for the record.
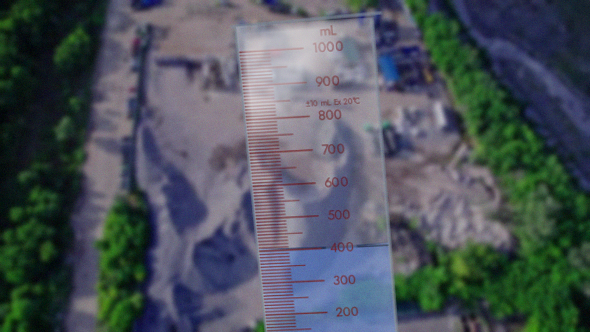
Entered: 400 mL
